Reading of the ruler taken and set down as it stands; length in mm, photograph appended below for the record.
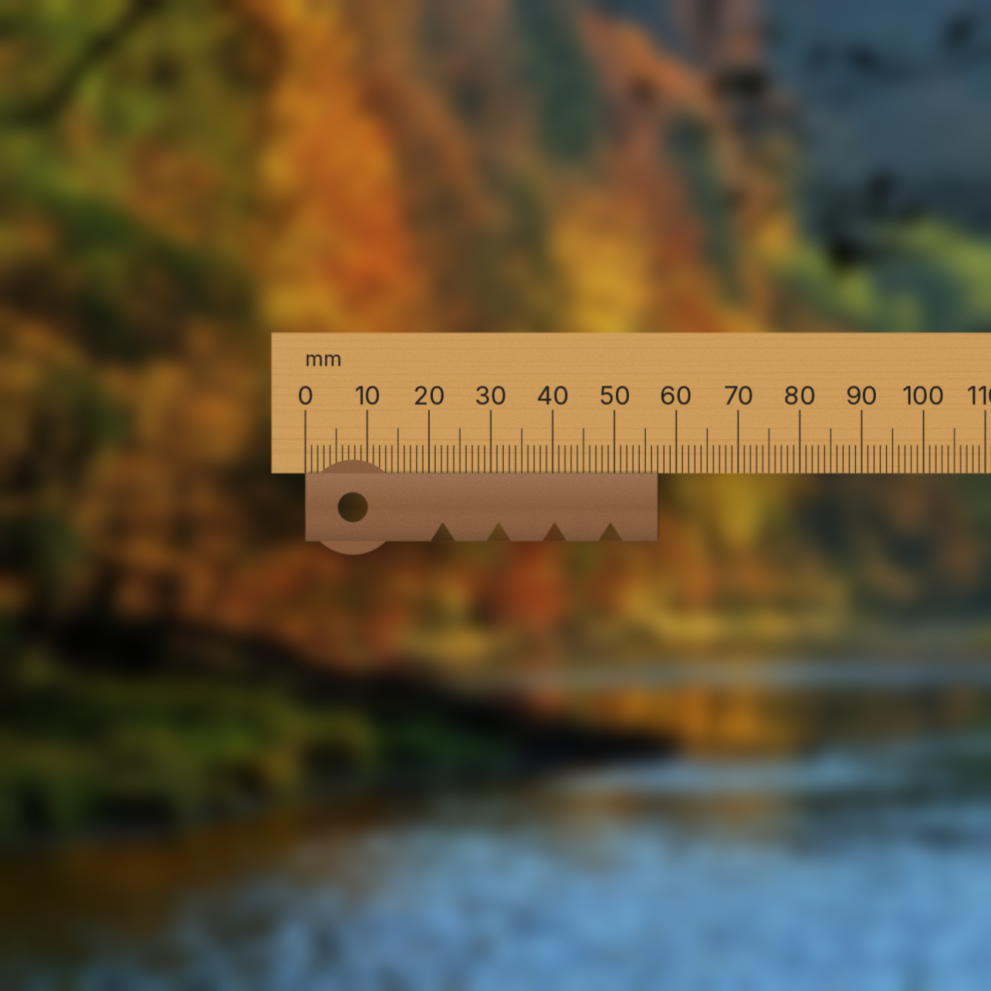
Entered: 57 mm
